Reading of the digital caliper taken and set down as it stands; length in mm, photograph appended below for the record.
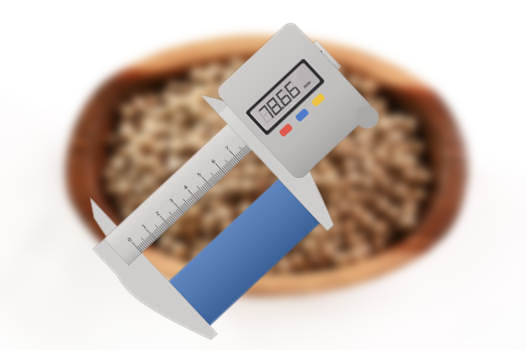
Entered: 78.66 mm
